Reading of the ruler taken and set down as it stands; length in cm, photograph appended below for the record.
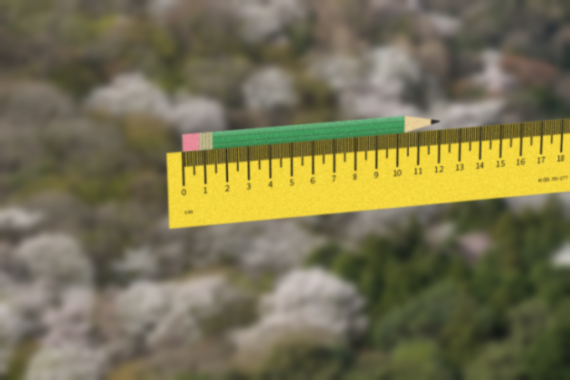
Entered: 12 cm
